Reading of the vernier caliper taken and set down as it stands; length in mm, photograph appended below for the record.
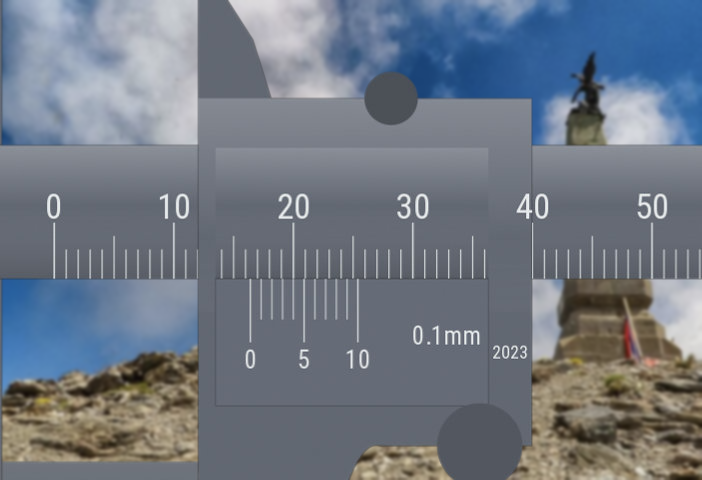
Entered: 16.4 mm
